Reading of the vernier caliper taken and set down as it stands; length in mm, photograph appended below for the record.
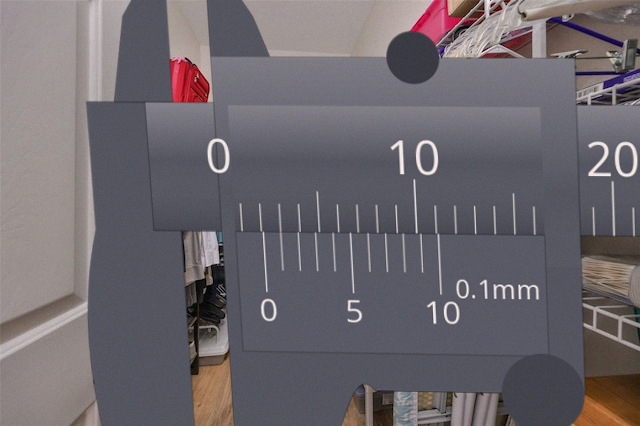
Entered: 2.1 mm
